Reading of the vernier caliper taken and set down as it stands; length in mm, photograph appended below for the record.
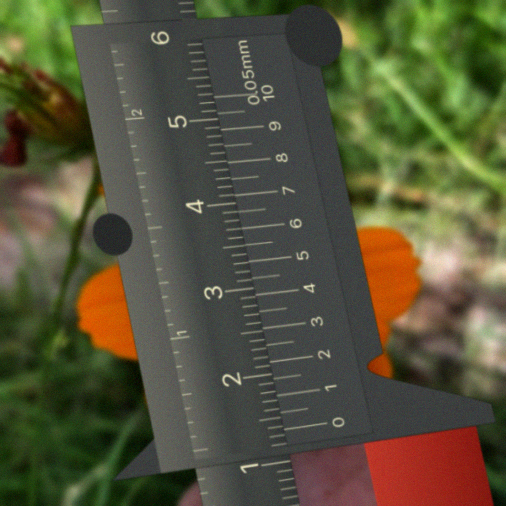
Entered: 13.6 mm
